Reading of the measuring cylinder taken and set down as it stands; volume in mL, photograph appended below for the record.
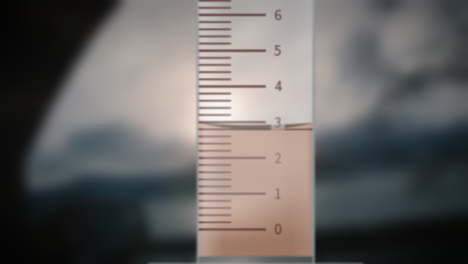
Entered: 2.8 mL
